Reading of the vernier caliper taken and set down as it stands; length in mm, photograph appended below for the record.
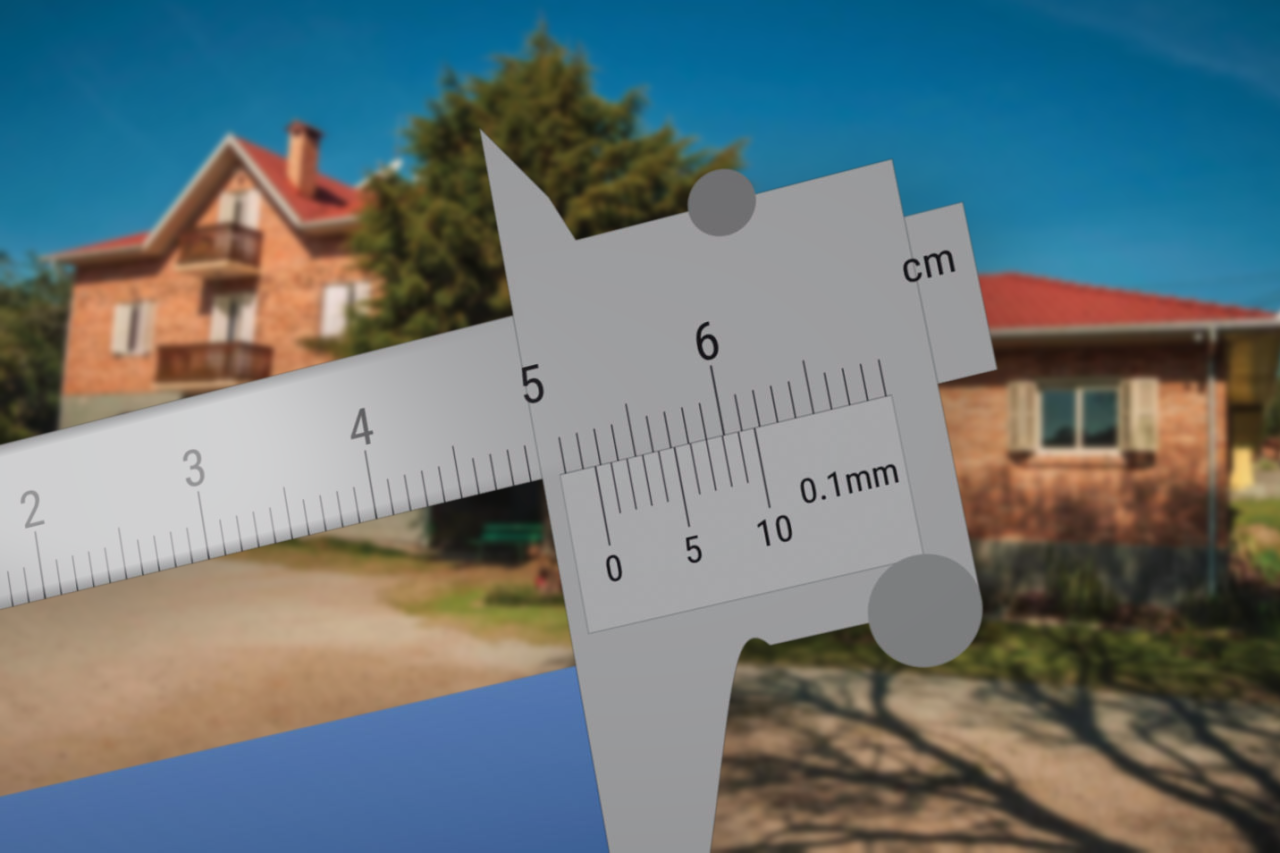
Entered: 52.7 mm
